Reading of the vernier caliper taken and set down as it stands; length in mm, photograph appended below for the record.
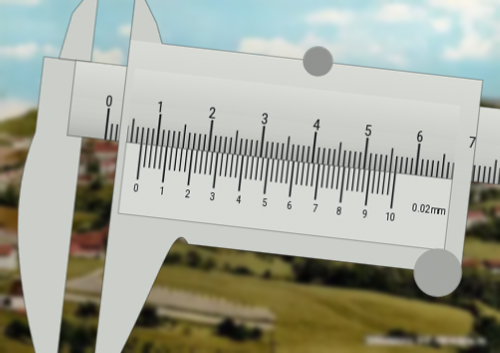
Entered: 7.0 mm
